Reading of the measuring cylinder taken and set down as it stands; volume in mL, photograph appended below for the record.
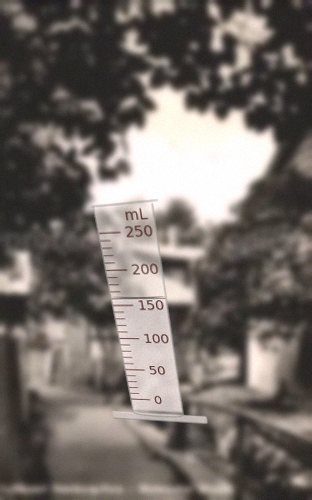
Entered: 160 mL
